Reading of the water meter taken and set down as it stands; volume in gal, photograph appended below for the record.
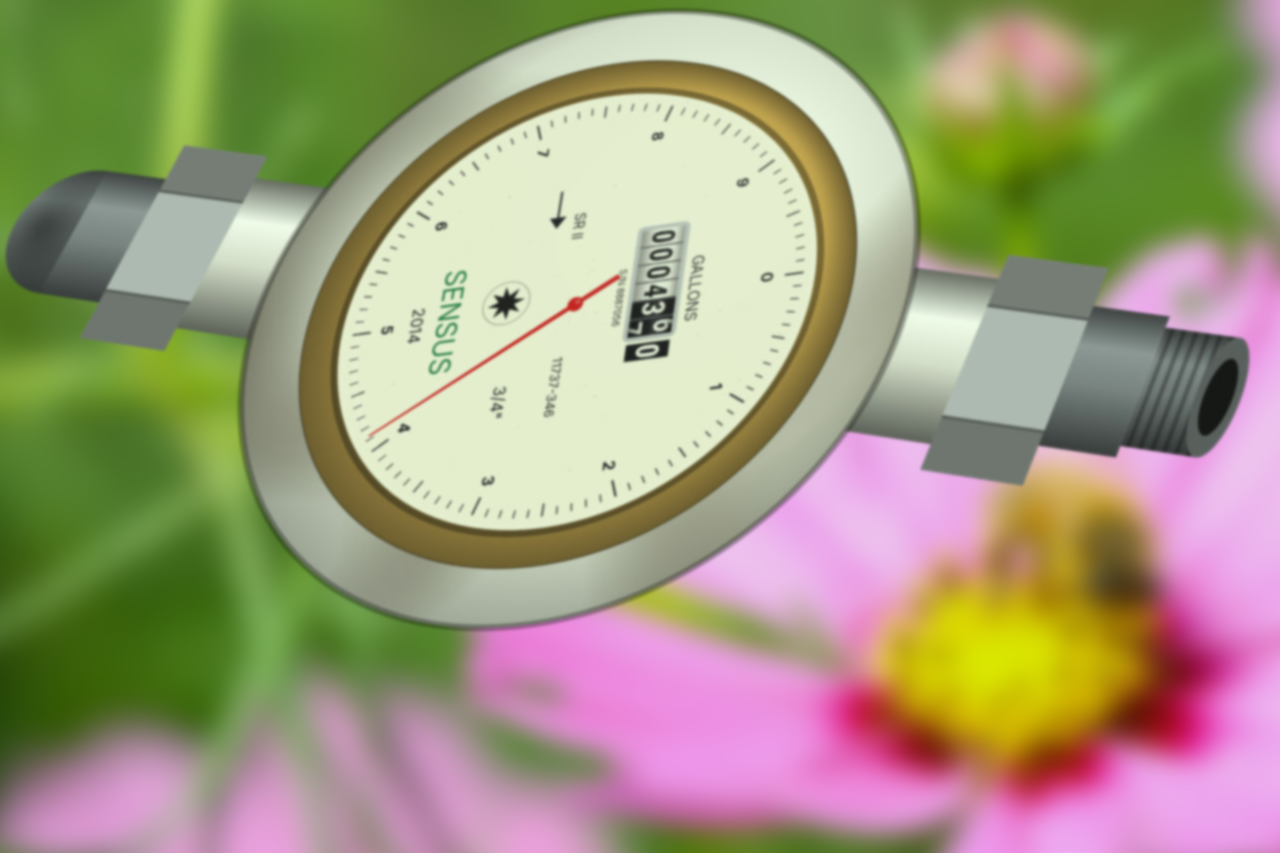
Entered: 4364.1 gal
